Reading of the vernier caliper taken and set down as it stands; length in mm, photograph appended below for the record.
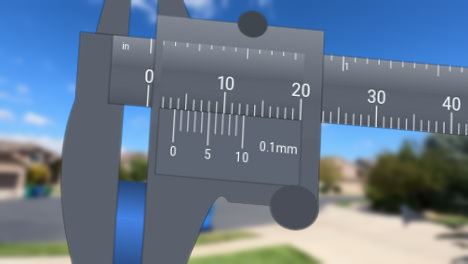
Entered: 3.6 mm
